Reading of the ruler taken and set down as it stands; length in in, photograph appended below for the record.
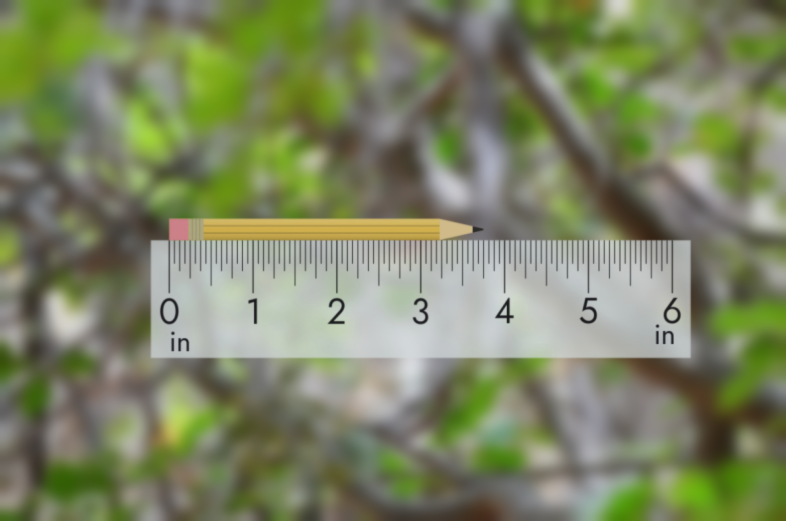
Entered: 3.75 in
